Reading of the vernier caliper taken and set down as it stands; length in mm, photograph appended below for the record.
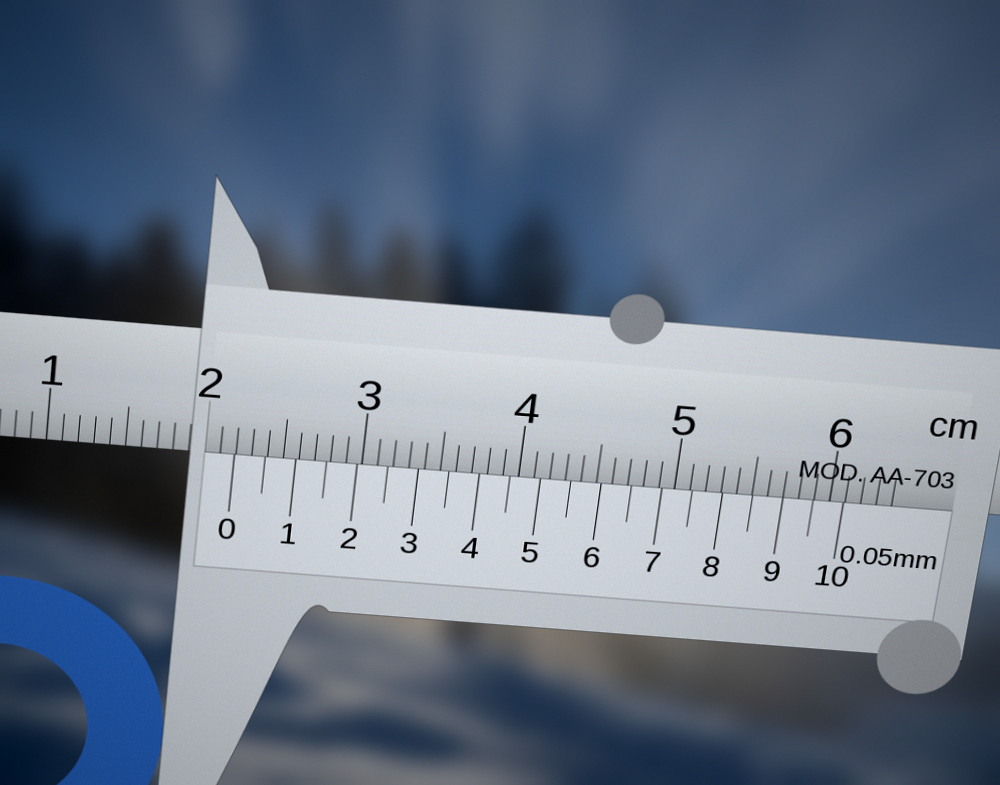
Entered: 21.9 mm
